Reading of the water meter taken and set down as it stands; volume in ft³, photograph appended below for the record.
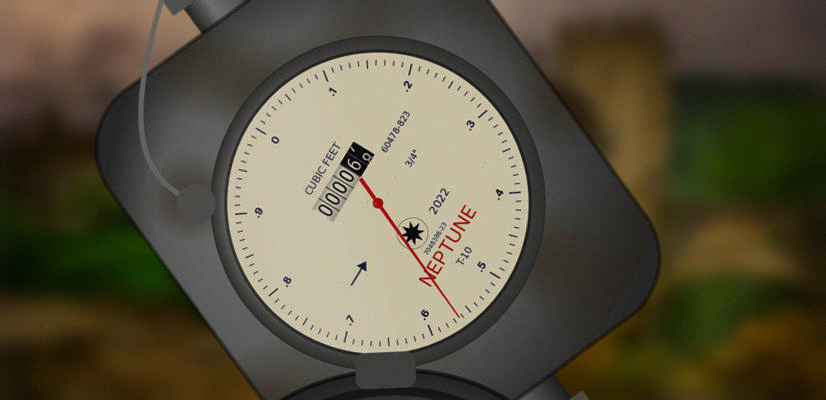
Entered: 67.56 ft³
